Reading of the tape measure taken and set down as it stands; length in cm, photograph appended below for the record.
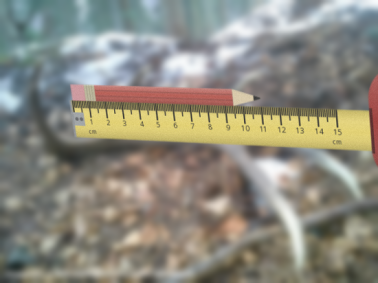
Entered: 11 cm
